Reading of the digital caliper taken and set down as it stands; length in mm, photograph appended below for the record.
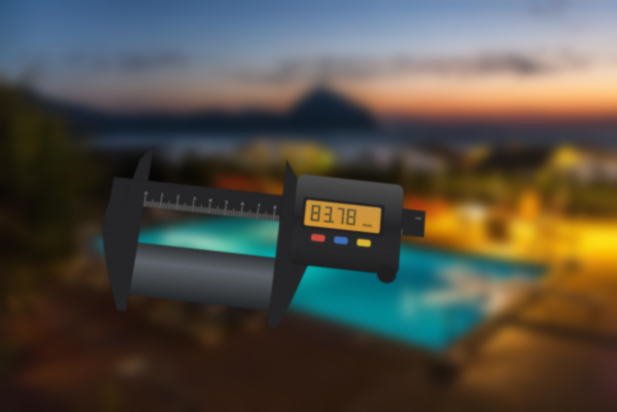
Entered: 83.78 mm
